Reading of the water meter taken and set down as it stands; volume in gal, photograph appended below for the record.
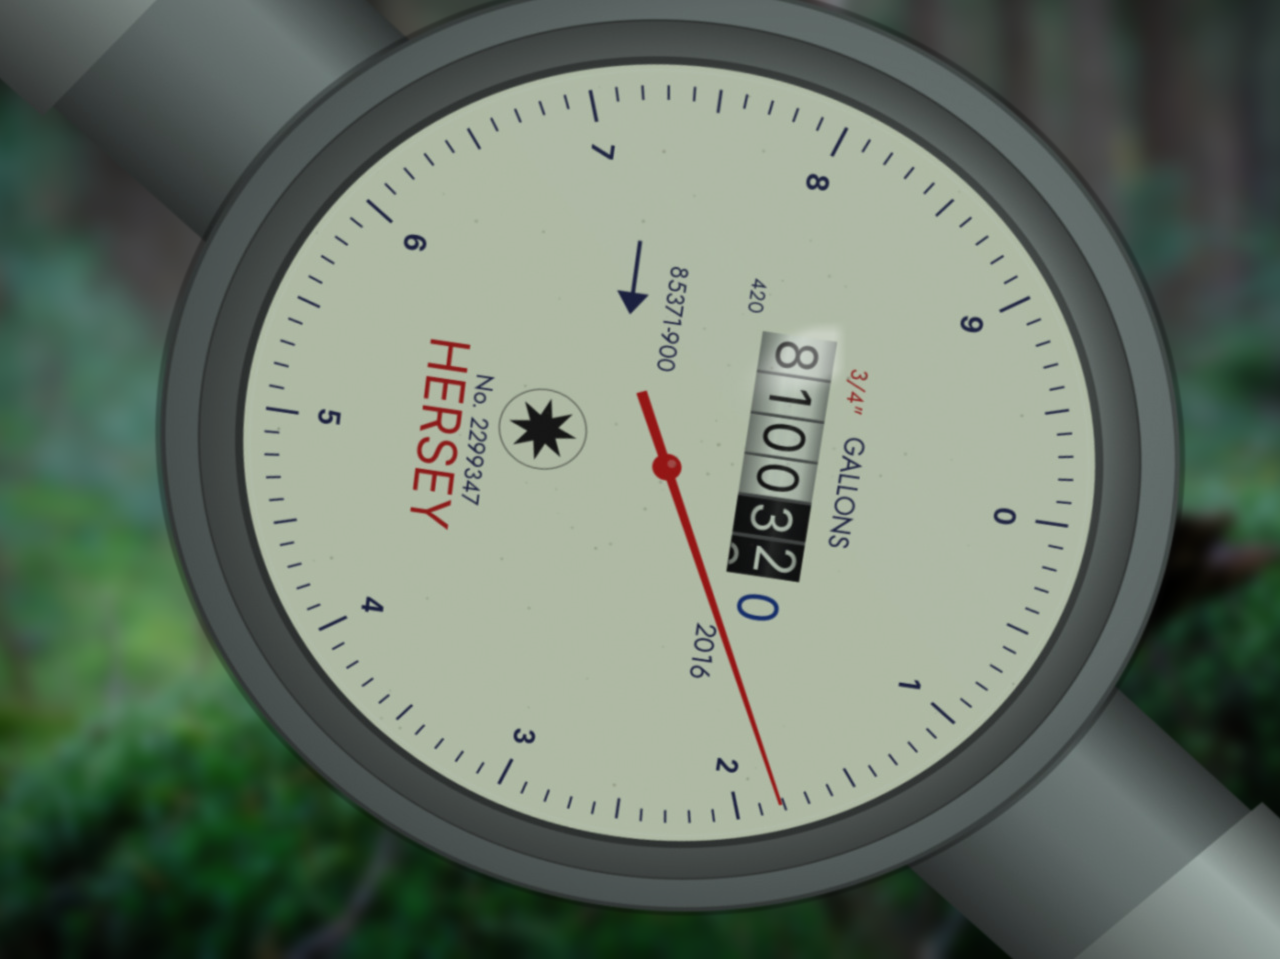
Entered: 8100321.8 gal
